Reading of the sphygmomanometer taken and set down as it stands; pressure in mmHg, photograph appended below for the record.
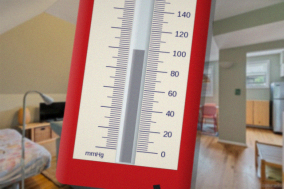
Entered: 100 mmHg
